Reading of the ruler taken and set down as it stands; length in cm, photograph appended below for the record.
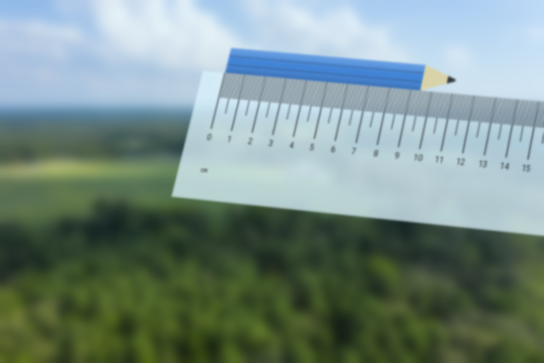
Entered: 11 cm
